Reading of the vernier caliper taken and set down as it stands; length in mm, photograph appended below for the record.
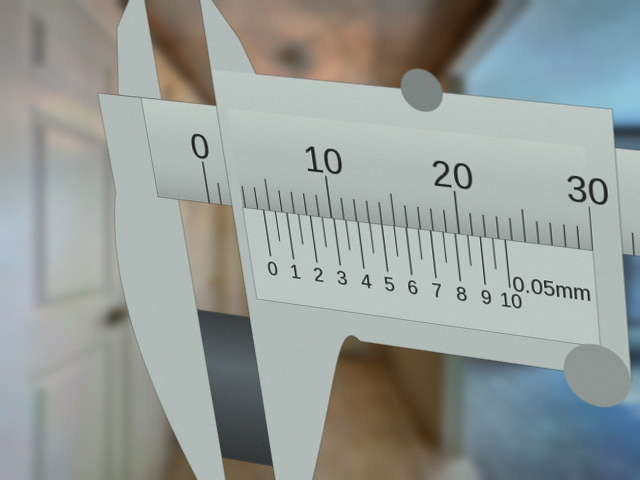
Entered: 4.5 mm
